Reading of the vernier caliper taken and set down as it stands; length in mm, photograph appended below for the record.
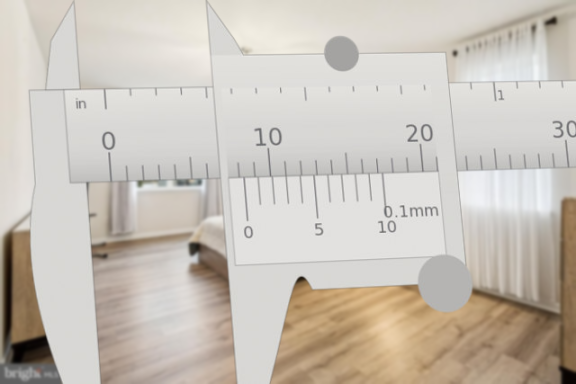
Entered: 8.3 mm
